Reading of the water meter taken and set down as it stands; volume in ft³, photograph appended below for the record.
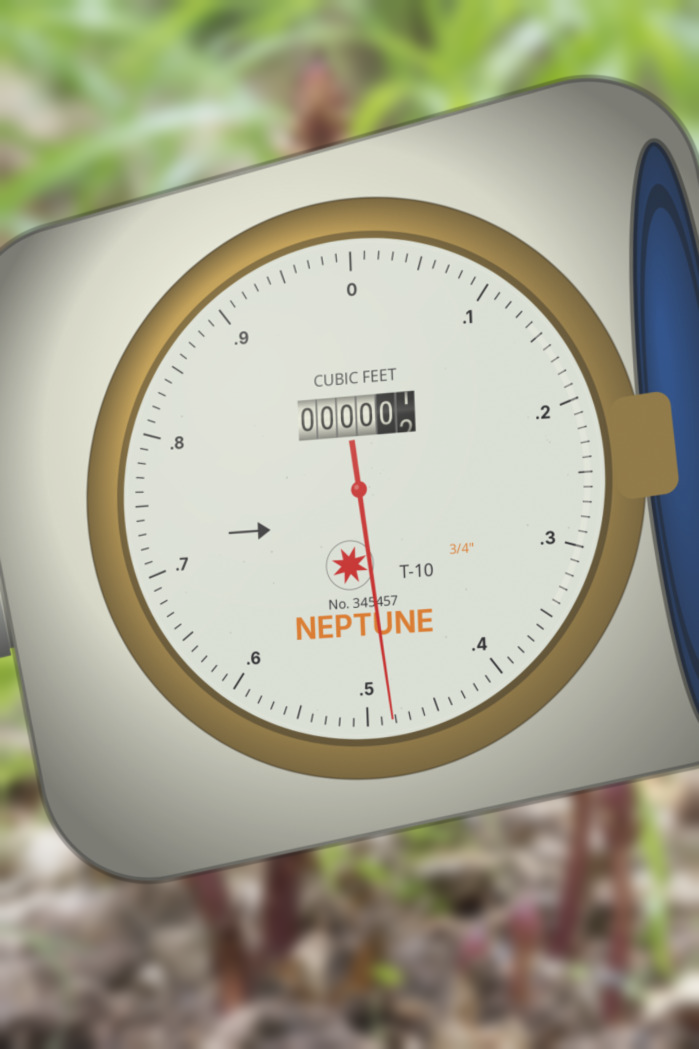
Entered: 1.48 ft³
